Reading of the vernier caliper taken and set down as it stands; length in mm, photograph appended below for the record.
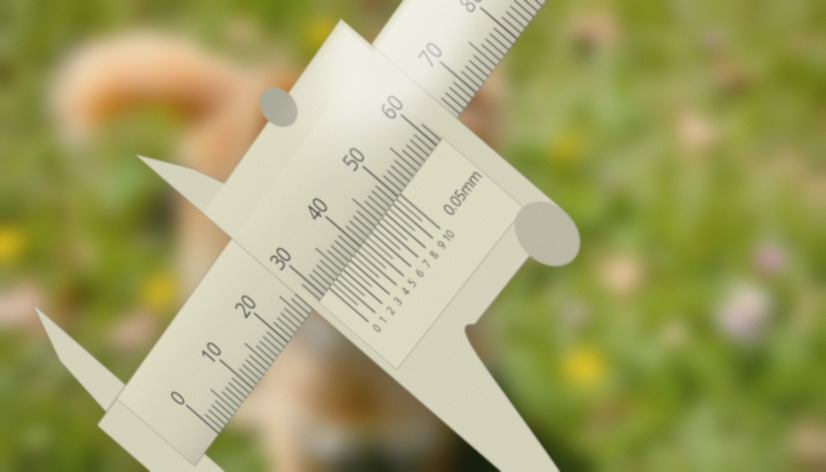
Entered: 31.5 mm
